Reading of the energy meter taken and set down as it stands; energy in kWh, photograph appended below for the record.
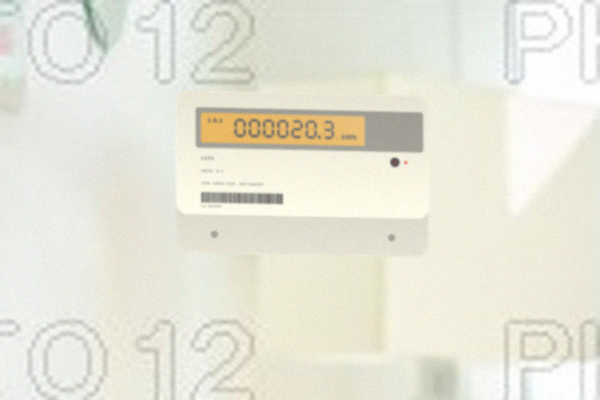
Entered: 20.3 kWh
